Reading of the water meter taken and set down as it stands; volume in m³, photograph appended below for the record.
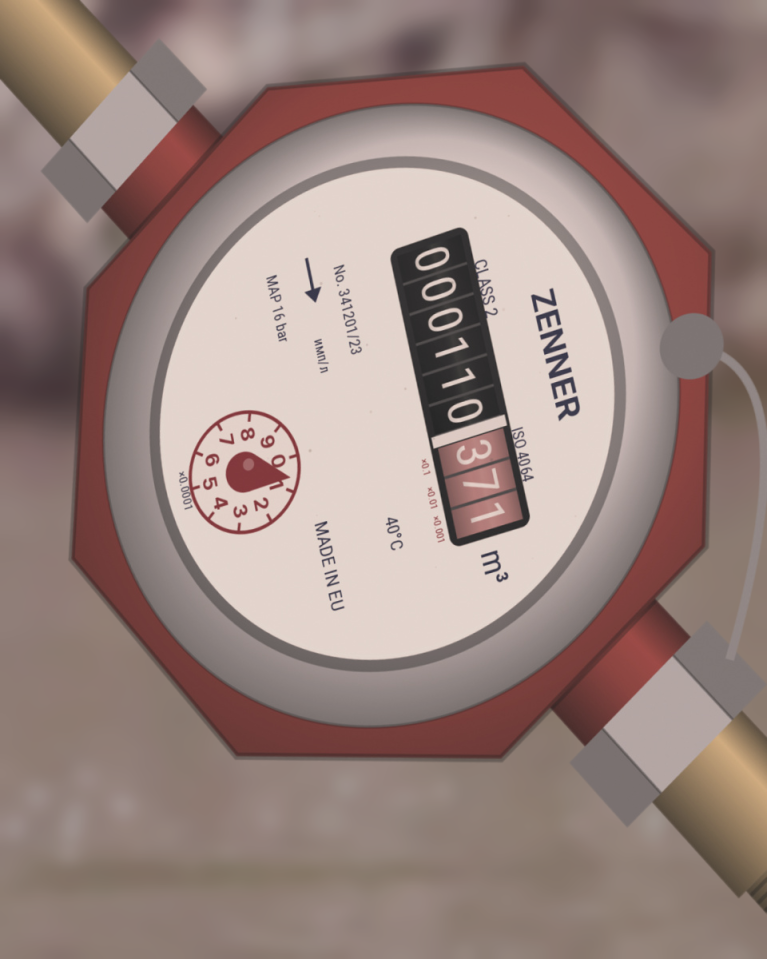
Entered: 110.3710 m³
